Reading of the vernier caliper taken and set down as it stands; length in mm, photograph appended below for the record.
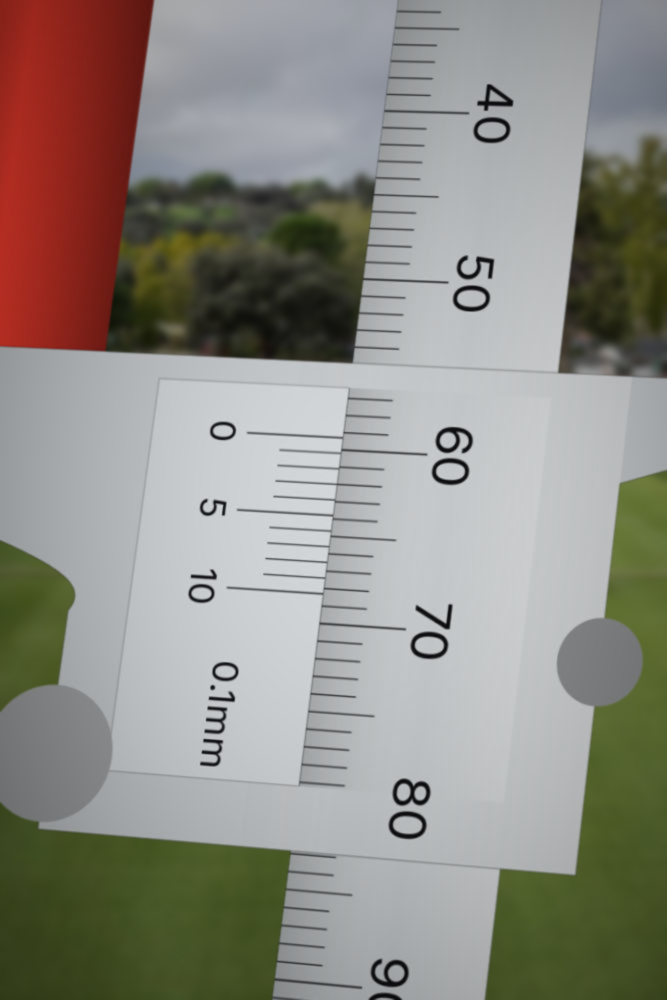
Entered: 59.3 mm
